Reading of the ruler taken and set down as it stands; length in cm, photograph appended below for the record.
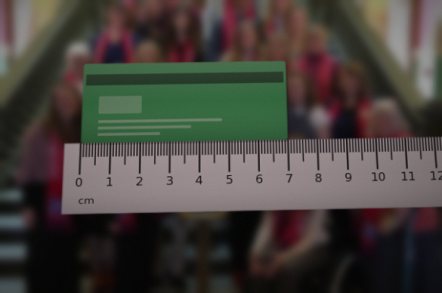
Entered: 7 cm
